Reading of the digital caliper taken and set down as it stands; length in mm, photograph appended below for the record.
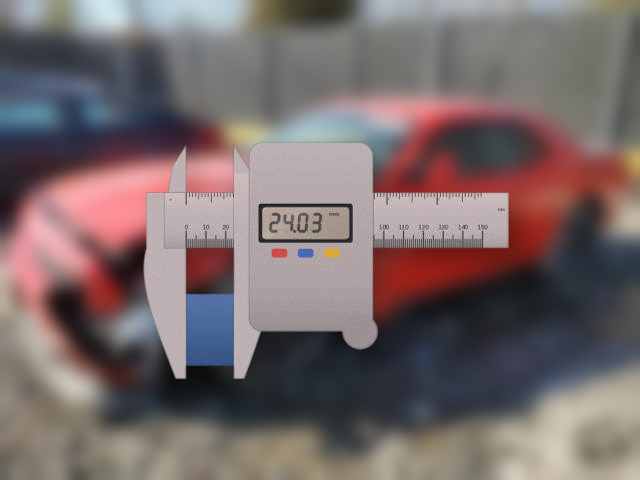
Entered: 24.03 mm
